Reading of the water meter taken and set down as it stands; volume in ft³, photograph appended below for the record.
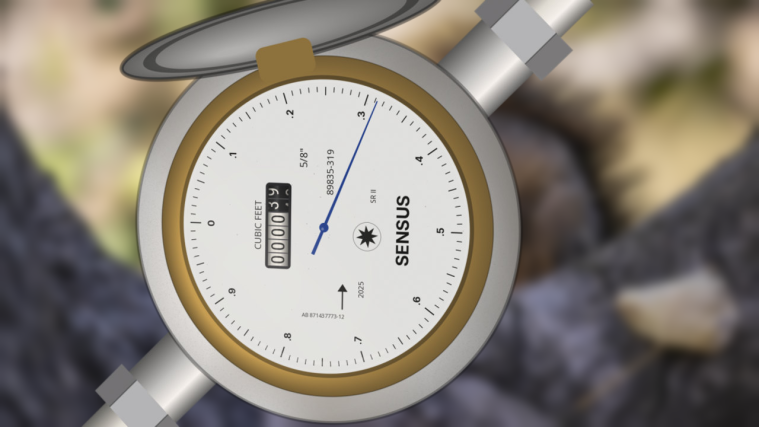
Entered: 39.31 ft³
